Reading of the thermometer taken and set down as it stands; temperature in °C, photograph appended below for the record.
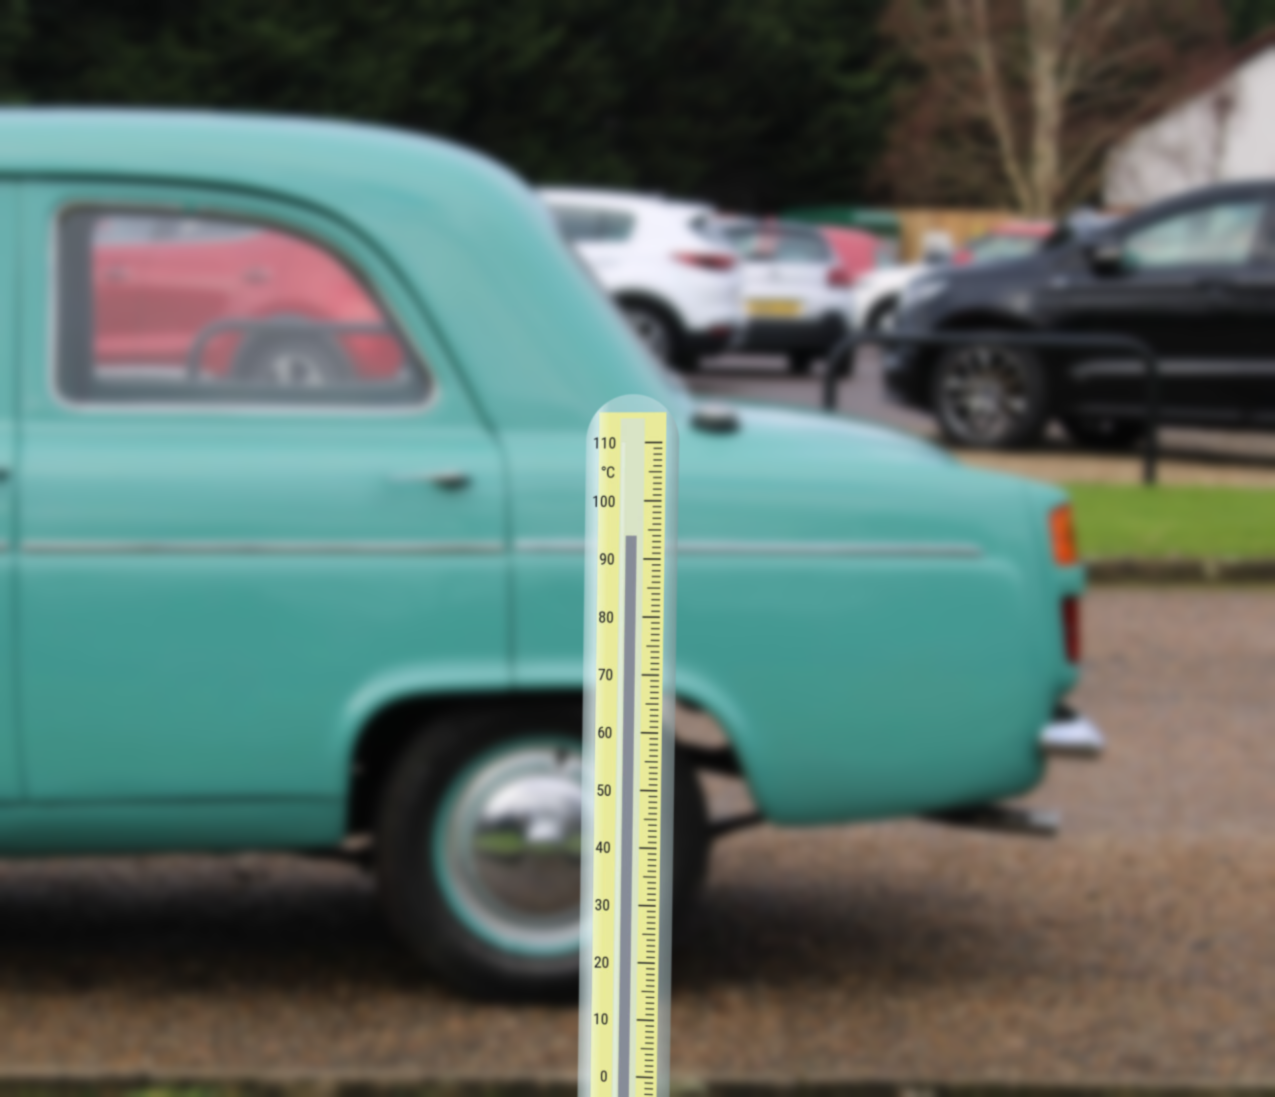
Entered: 94 °C
